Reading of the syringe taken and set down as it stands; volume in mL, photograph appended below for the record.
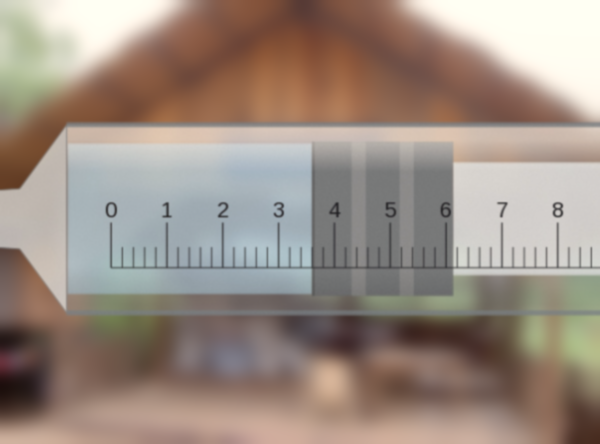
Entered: 3.6 mL
